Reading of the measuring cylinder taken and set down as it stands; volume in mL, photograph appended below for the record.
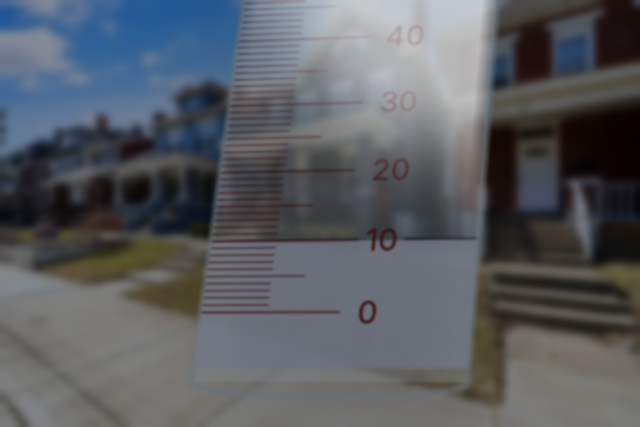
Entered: 10 mL
